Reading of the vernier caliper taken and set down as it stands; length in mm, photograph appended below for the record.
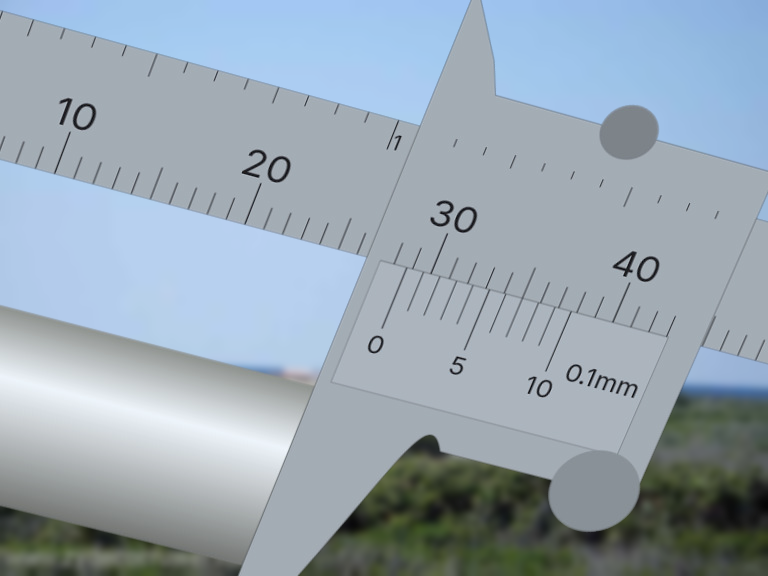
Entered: 28.7 mm
